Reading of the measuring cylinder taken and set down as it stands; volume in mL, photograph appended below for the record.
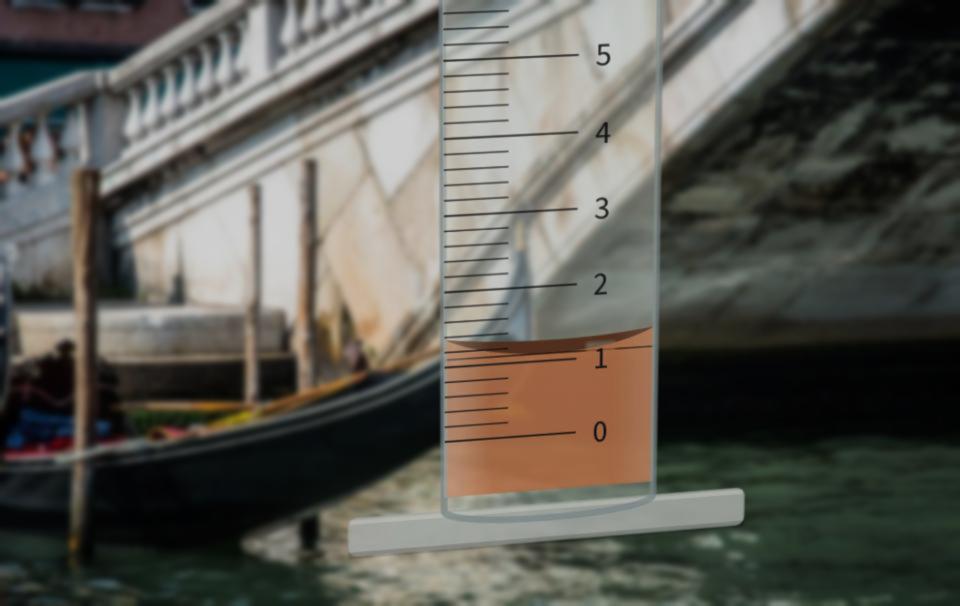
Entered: 1.1 mL
